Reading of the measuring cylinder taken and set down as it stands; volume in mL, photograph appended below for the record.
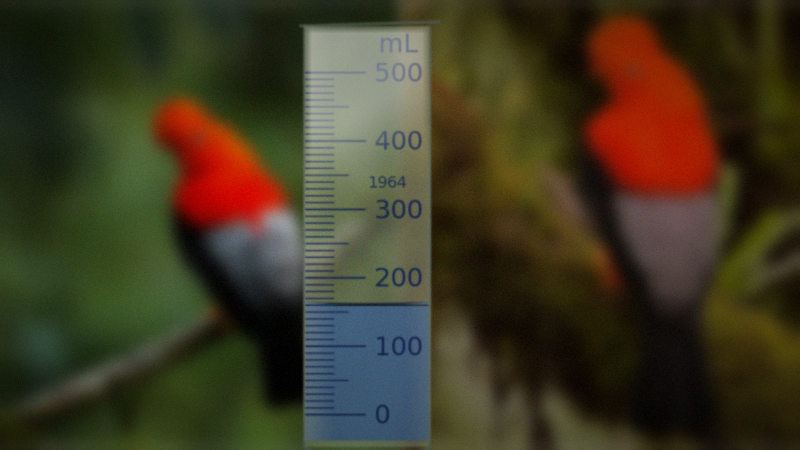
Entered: 160 mL
